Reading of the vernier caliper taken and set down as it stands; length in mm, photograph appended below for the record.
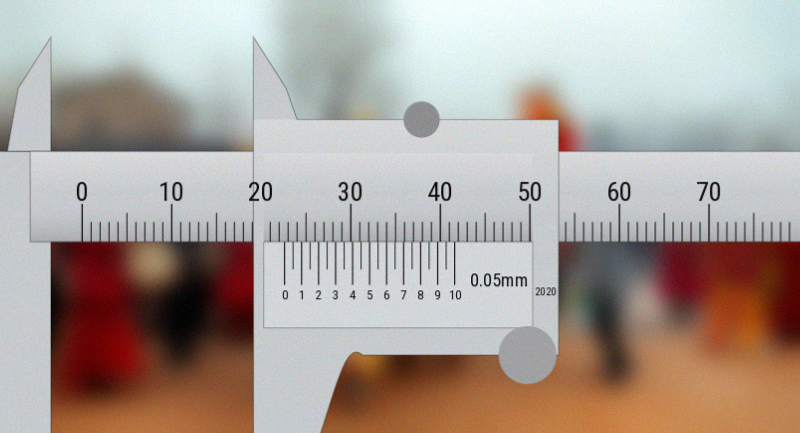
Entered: 22.6 mm
